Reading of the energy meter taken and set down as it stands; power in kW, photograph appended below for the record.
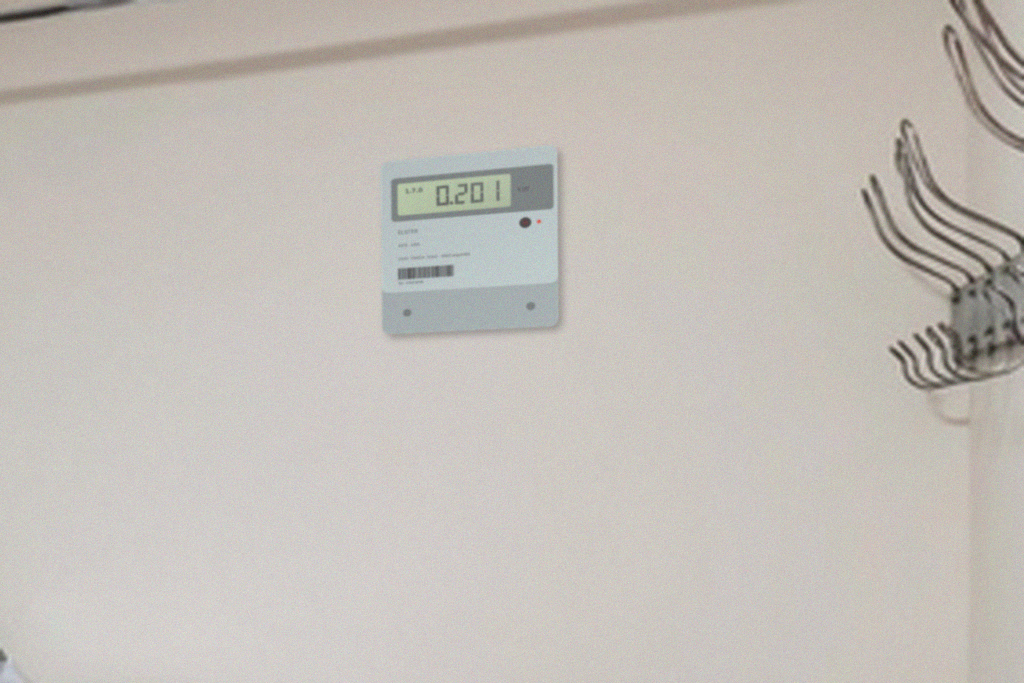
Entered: 0.201 kW
